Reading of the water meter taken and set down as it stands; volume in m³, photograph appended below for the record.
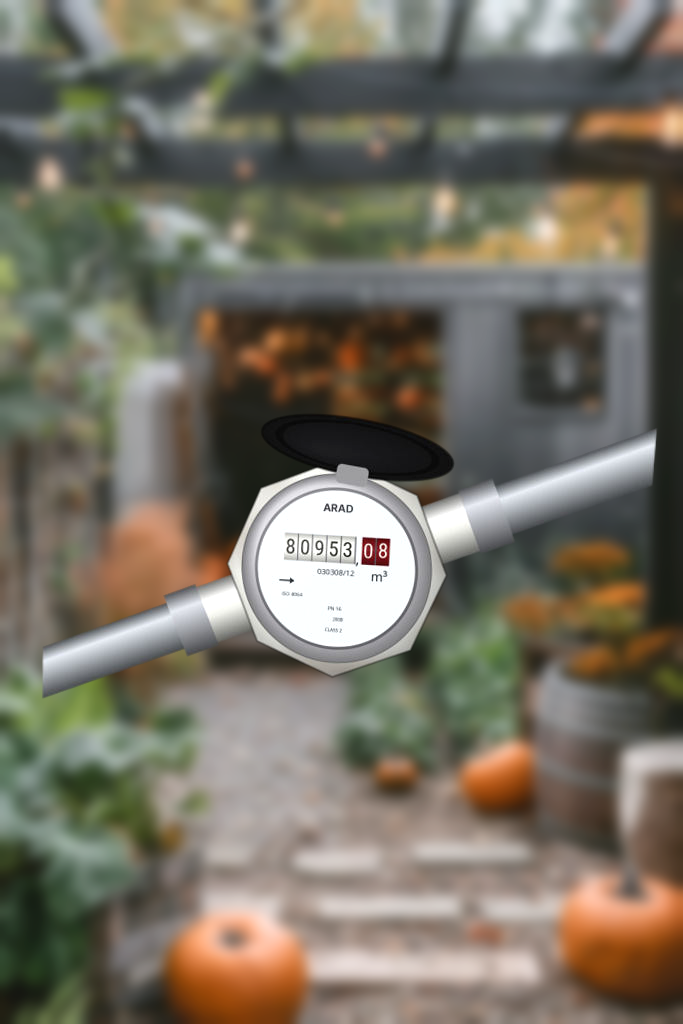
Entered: 80953.08 m³
